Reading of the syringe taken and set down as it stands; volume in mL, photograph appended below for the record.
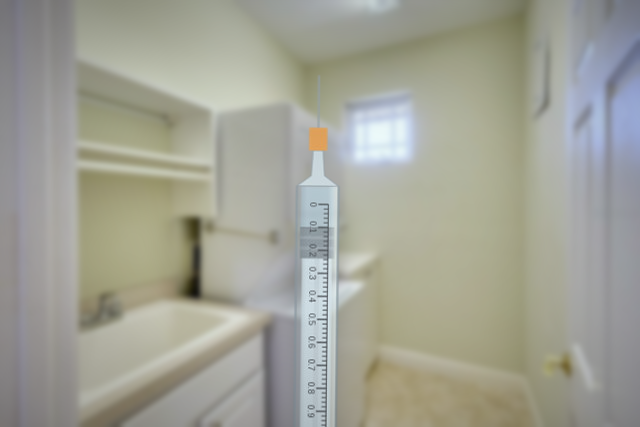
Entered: 0.1 mL
